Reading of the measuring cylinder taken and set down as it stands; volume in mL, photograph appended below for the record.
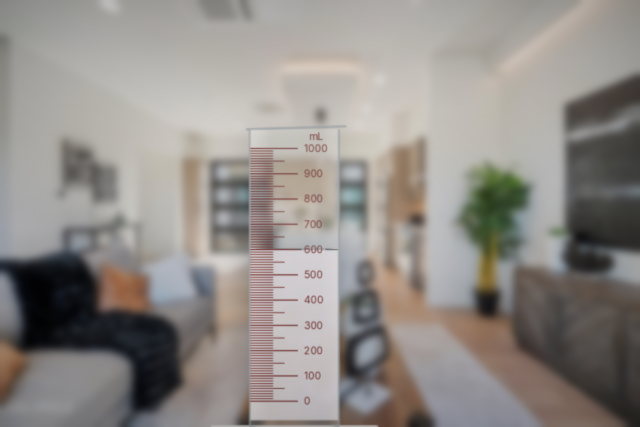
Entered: 600 mL
